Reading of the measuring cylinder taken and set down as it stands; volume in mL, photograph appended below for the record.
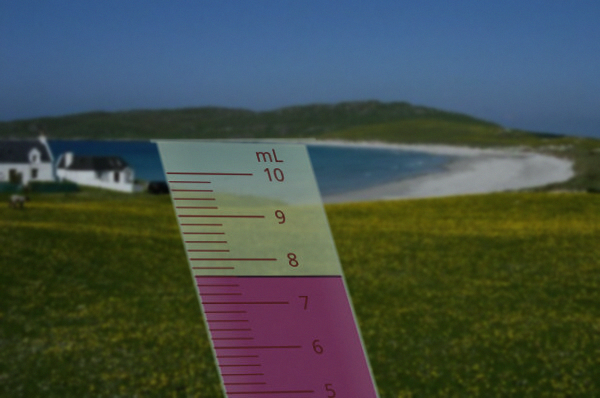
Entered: 7.6 mL
